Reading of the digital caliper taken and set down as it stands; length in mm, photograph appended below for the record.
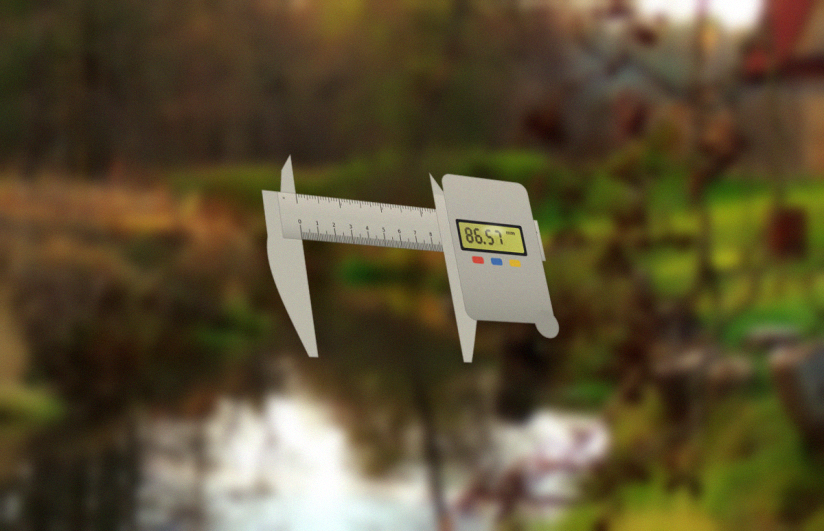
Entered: 86.57 mm
